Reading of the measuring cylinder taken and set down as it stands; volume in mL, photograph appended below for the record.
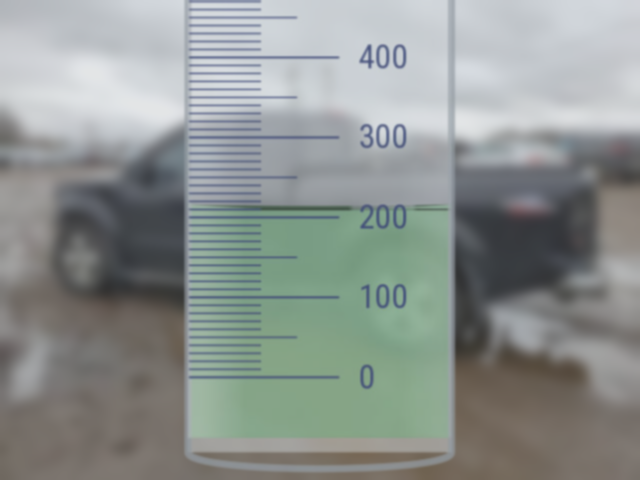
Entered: 210 mL
